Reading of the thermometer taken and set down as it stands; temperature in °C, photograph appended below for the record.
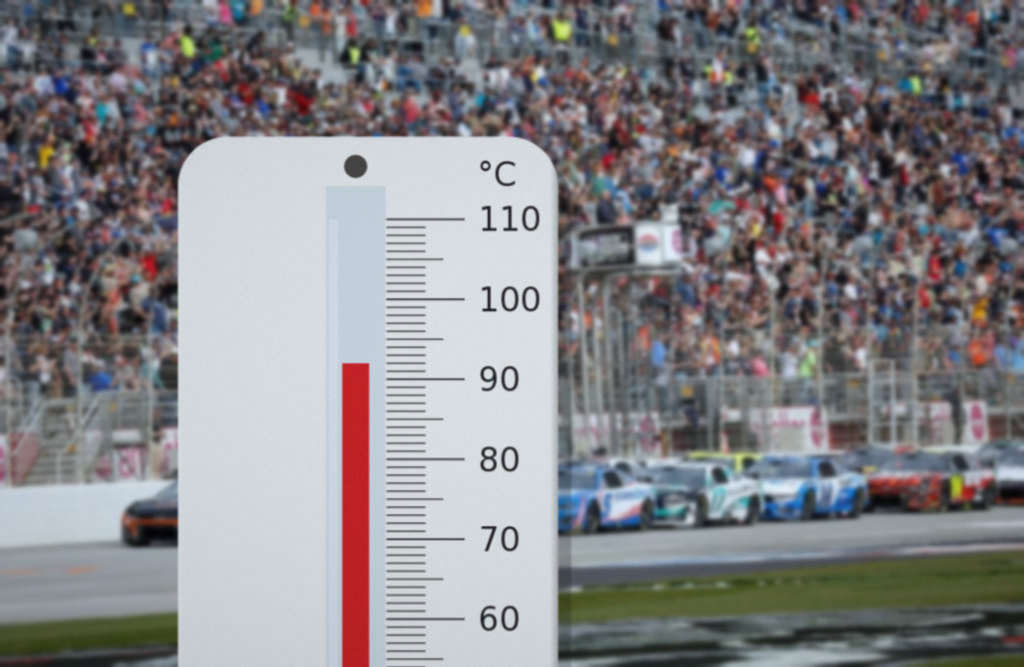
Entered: 92 °C
